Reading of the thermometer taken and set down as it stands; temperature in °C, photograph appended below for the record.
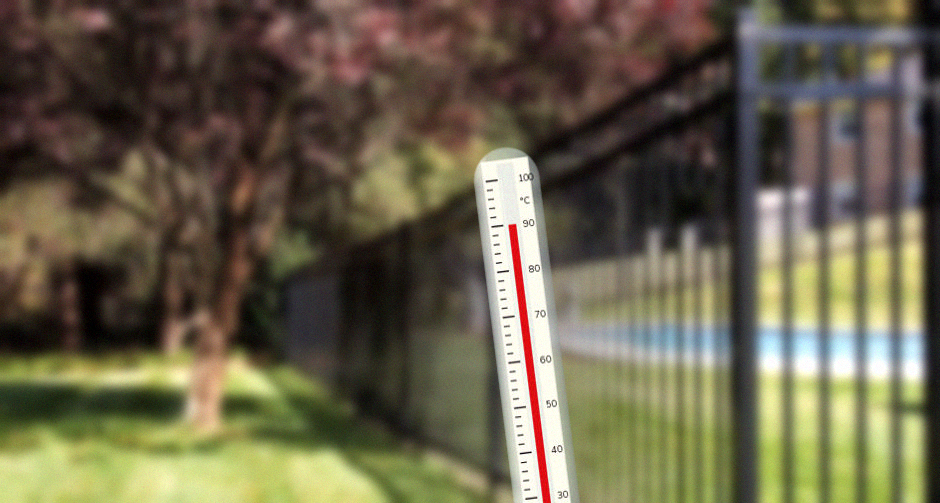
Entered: 90 °C
